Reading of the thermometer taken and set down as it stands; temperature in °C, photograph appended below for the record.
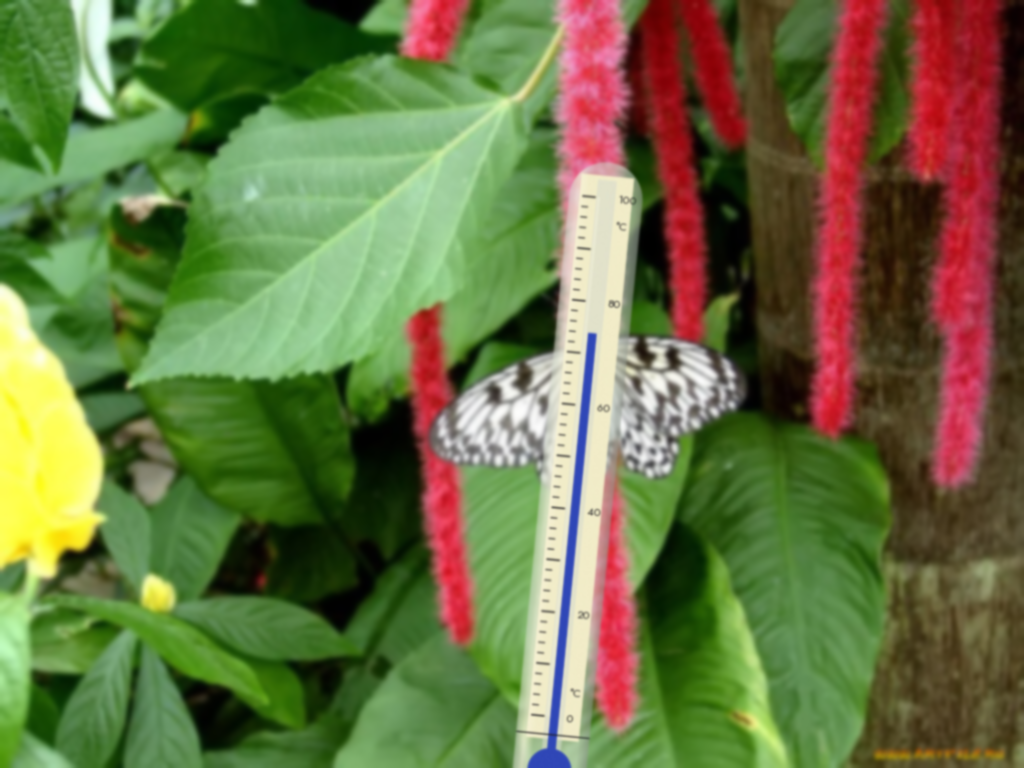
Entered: 74 °C
